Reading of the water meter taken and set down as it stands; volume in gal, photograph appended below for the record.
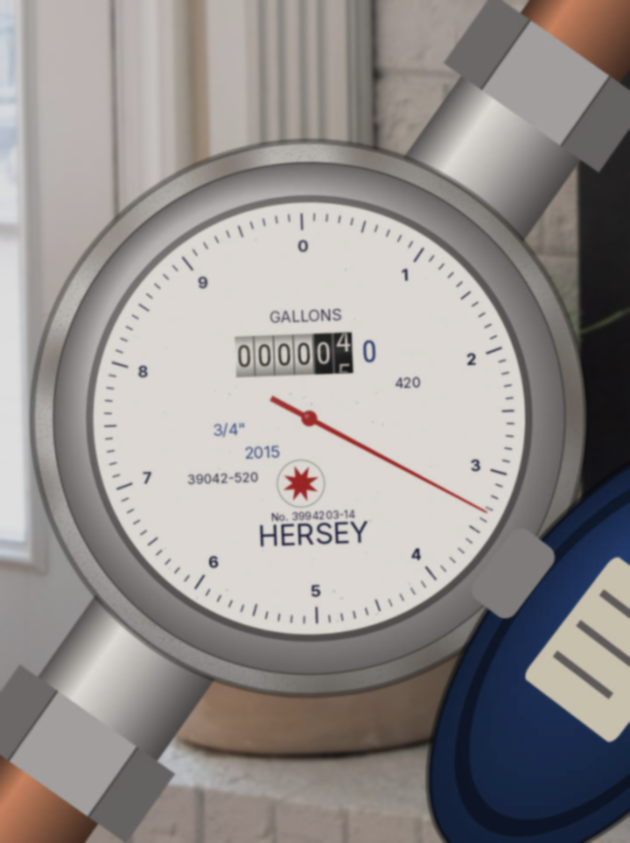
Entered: 43.3 gal
